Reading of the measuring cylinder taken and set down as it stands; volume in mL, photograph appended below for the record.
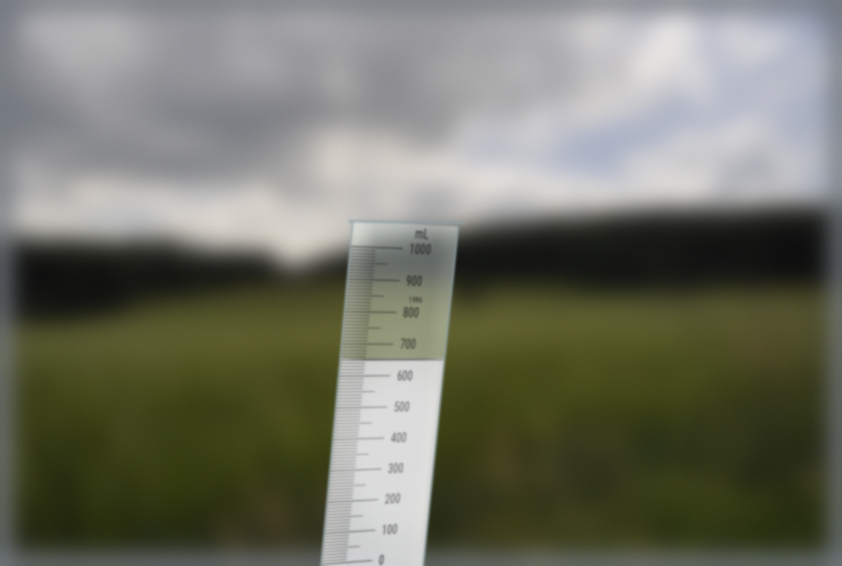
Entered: 650 mL
